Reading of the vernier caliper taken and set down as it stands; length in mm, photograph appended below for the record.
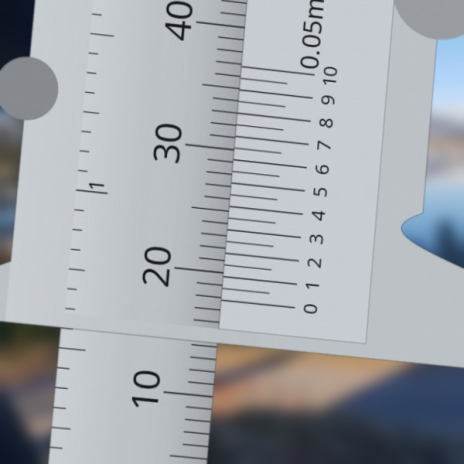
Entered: 17.8 mm
